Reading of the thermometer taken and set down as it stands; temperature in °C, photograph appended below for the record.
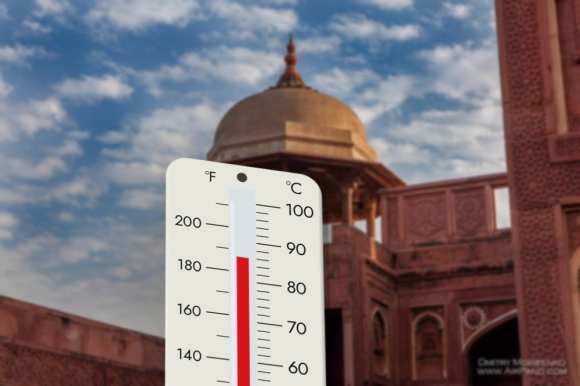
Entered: 86 °C
